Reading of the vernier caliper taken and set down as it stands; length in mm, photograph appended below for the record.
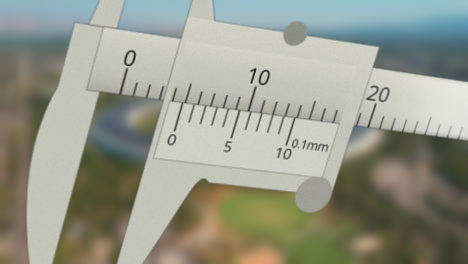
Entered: 4.8 mm
